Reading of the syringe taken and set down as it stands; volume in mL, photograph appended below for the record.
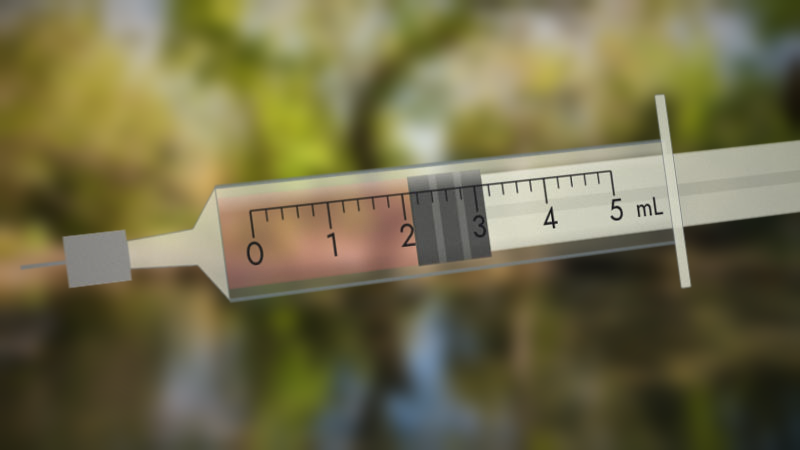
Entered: 2.1 mL
